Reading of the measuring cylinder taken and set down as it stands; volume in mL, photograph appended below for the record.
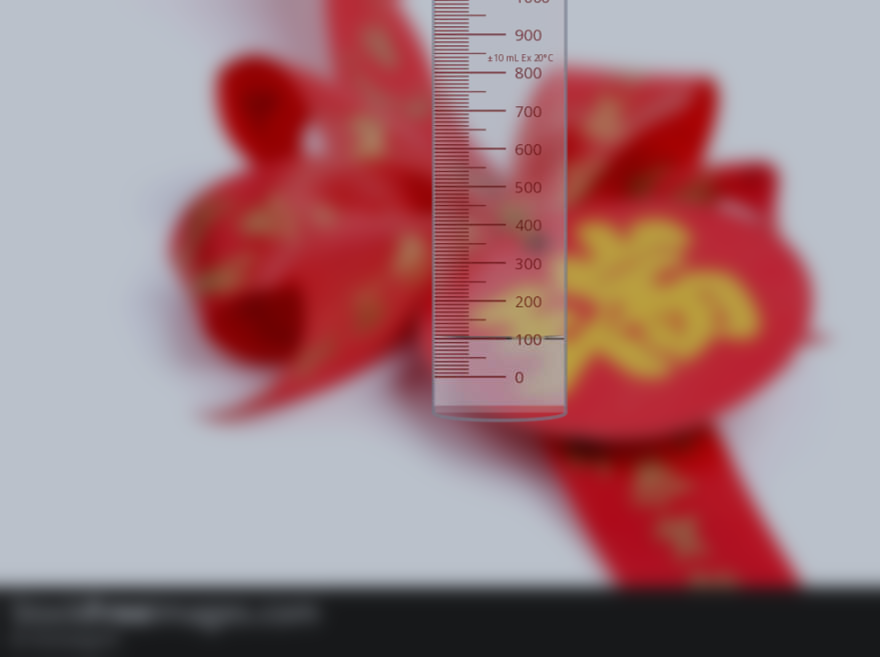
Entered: 100 mL
